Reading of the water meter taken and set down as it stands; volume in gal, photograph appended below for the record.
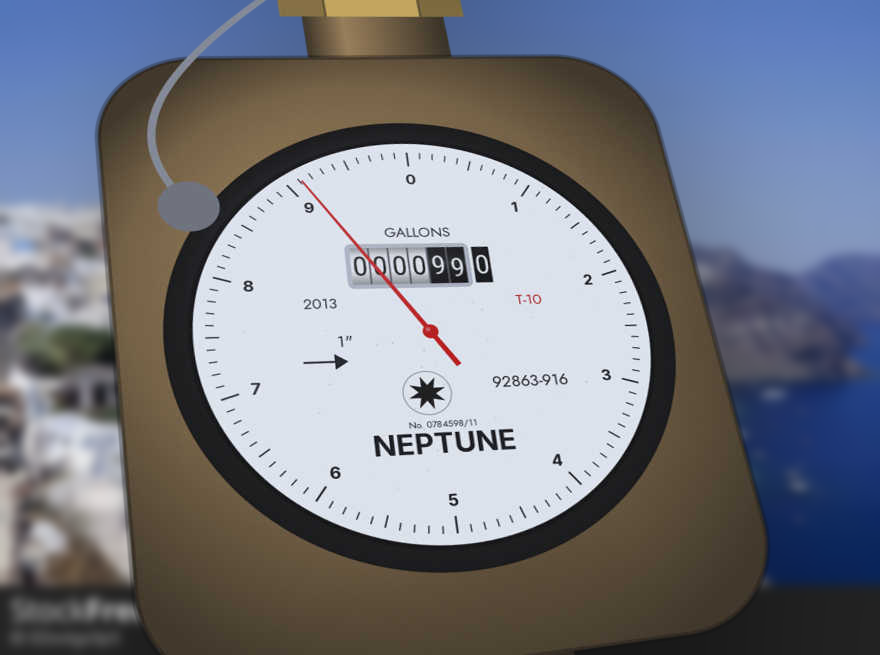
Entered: 989.1 gal
